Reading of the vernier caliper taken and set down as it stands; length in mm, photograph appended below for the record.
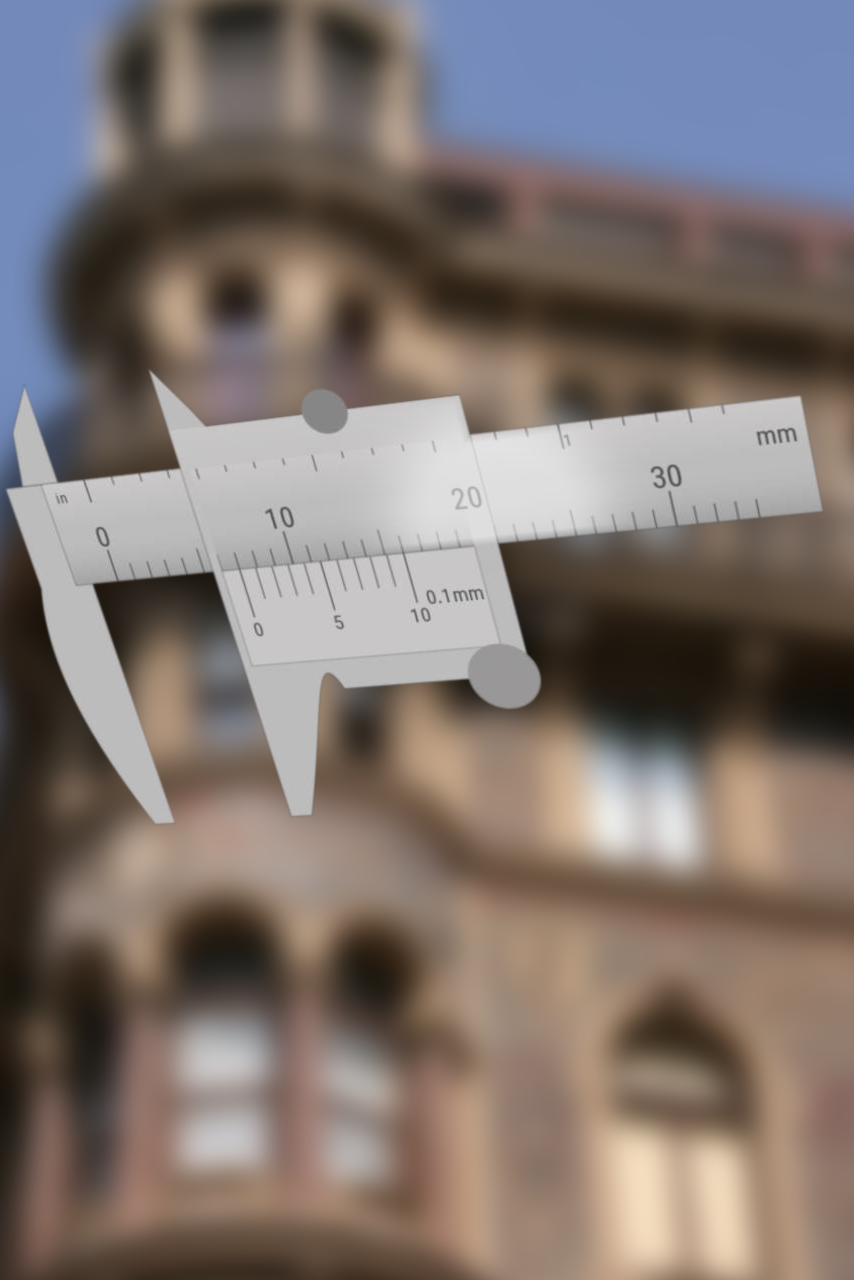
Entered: 7.0 mm
